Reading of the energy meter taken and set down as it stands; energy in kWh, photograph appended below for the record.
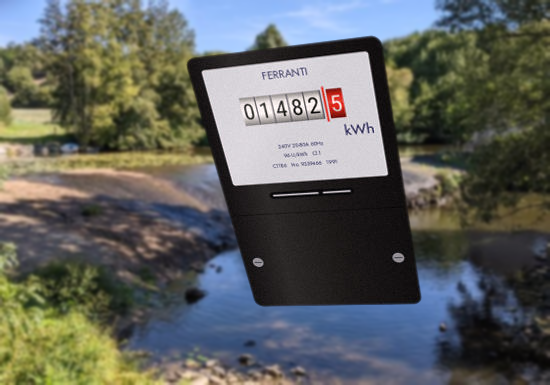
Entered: 1482.5 kWh
